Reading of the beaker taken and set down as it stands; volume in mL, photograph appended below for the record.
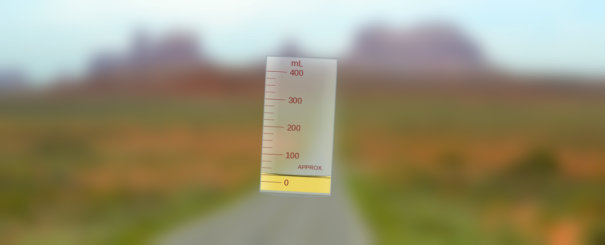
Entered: 25 mL
